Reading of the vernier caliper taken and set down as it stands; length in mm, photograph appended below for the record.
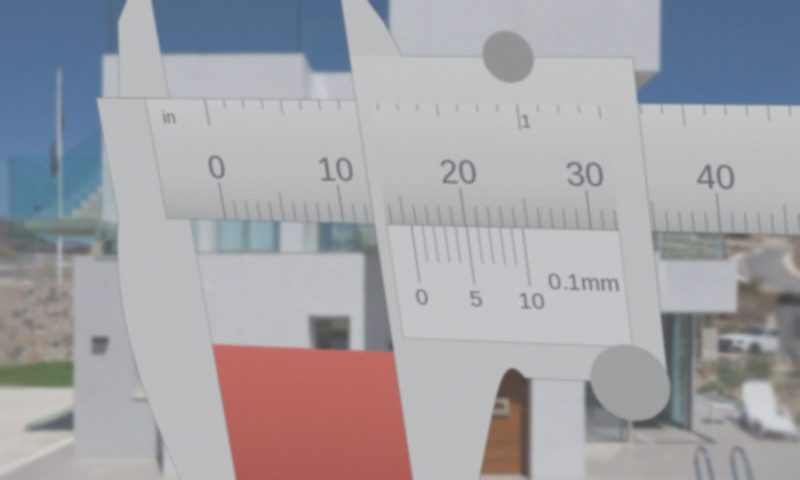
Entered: 15.6 mm
